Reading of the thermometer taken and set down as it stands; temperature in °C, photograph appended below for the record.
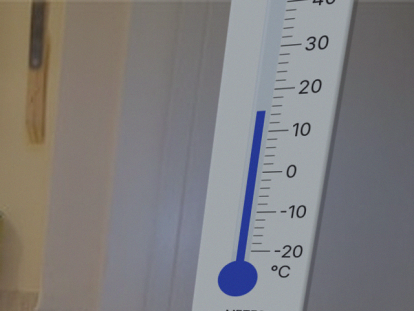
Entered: 15 °C
